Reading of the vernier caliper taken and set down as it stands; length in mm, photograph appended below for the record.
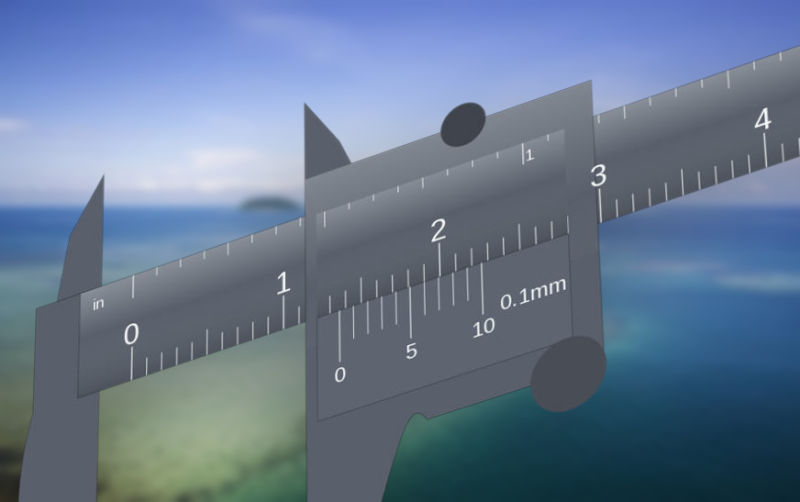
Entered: 13.6 mm
